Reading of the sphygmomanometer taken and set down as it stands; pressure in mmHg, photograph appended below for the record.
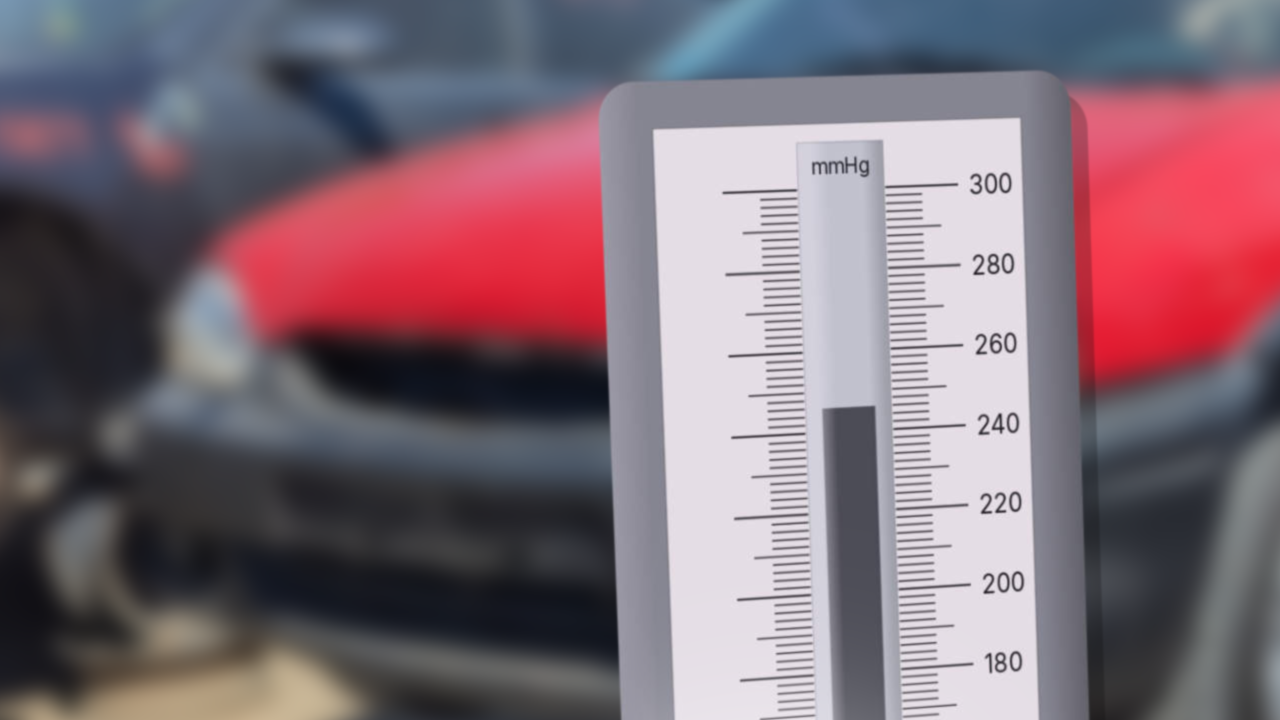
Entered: 246 mmHg
